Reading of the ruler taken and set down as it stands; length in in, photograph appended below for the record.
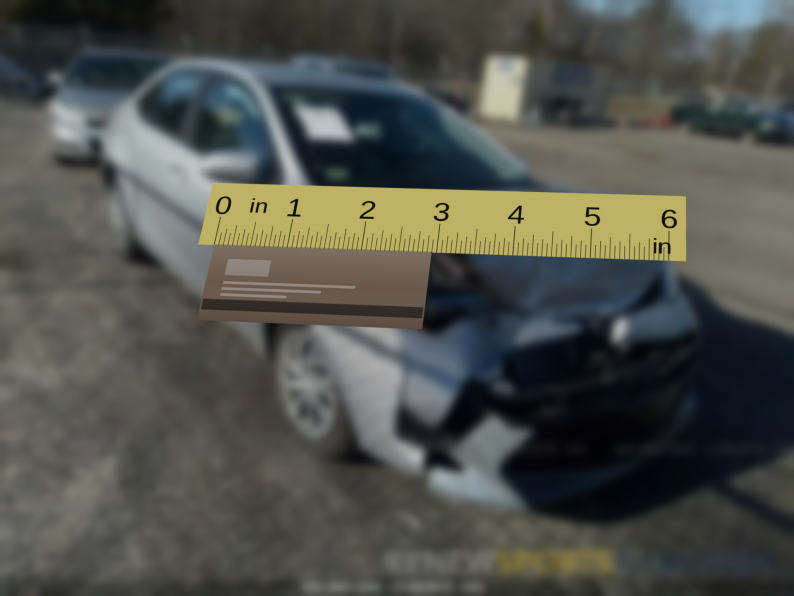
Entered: 2.9375 in
